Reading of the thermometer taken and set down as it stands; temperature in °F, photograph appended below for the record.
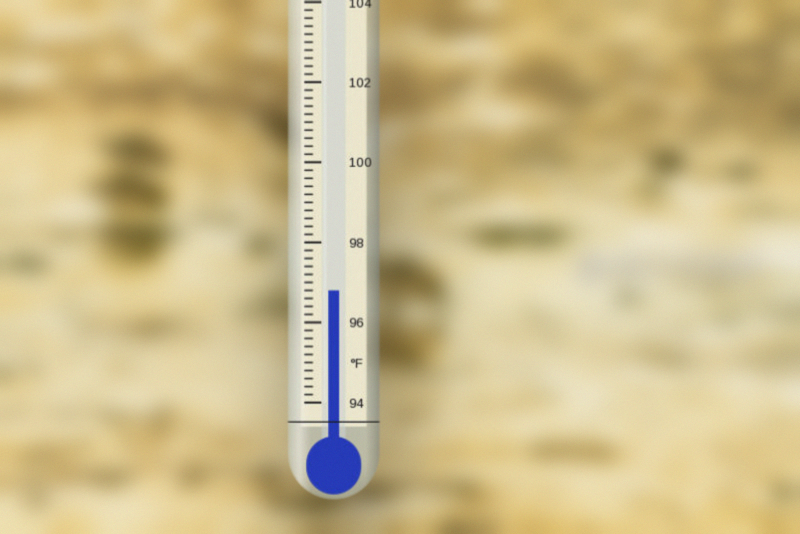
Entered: 96.8 °F
